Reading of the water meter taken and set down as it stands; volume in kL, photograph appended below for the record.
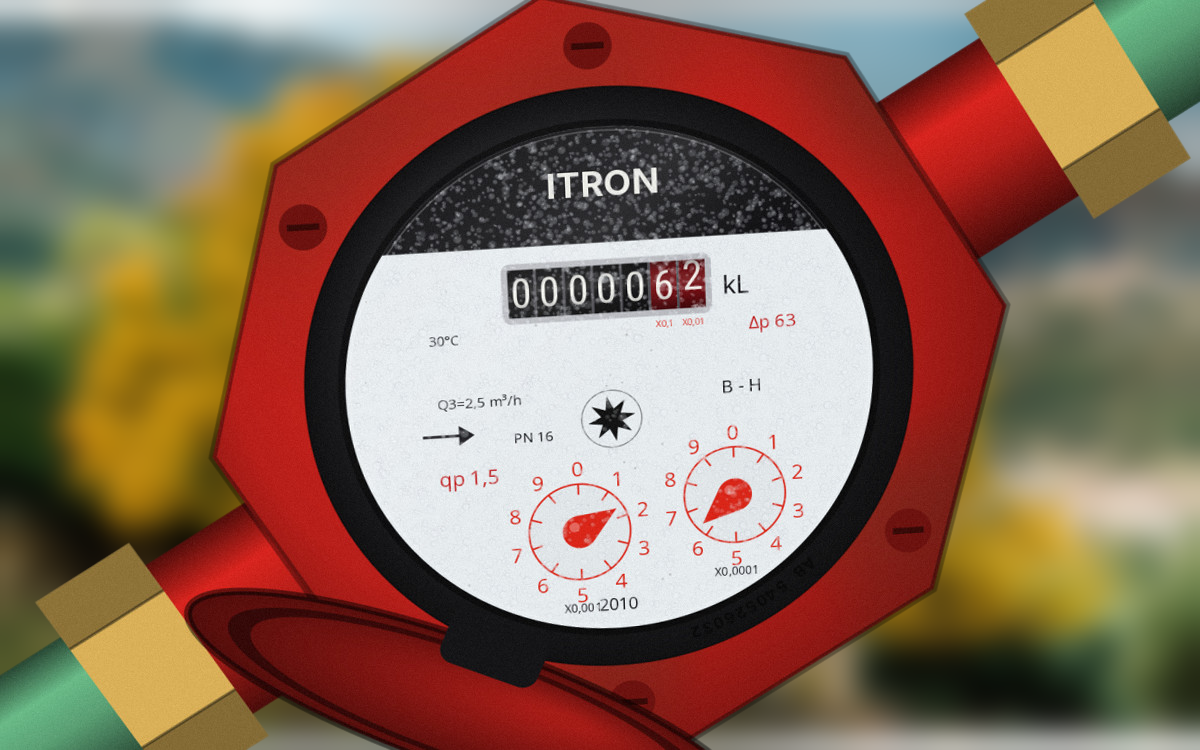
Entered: 0.6216 kL
